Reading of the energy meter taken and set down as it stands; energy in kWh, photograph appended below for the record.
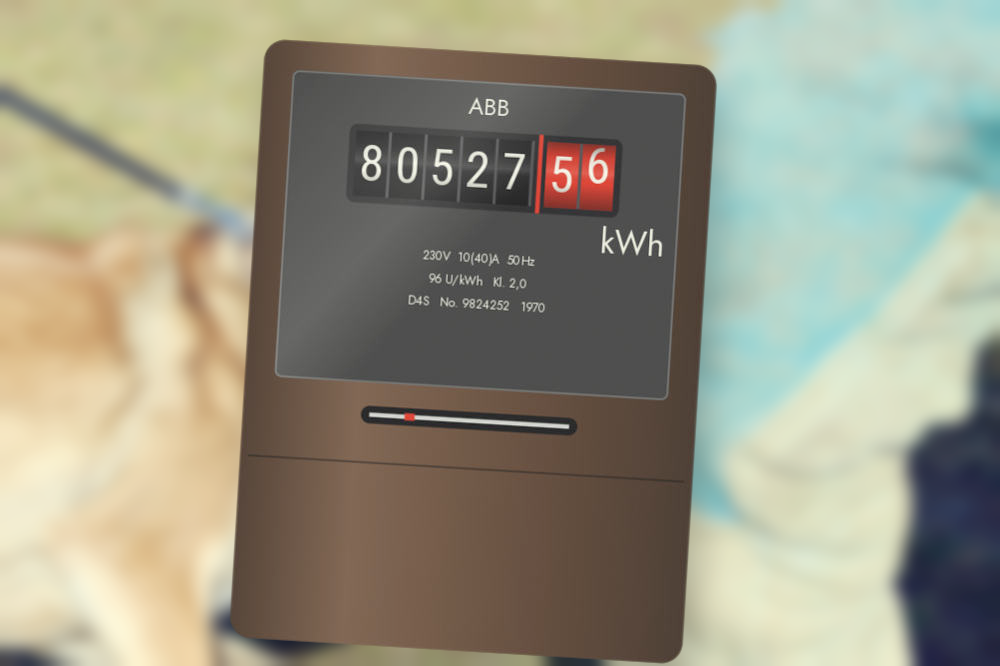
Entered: 80527.56 kWh
